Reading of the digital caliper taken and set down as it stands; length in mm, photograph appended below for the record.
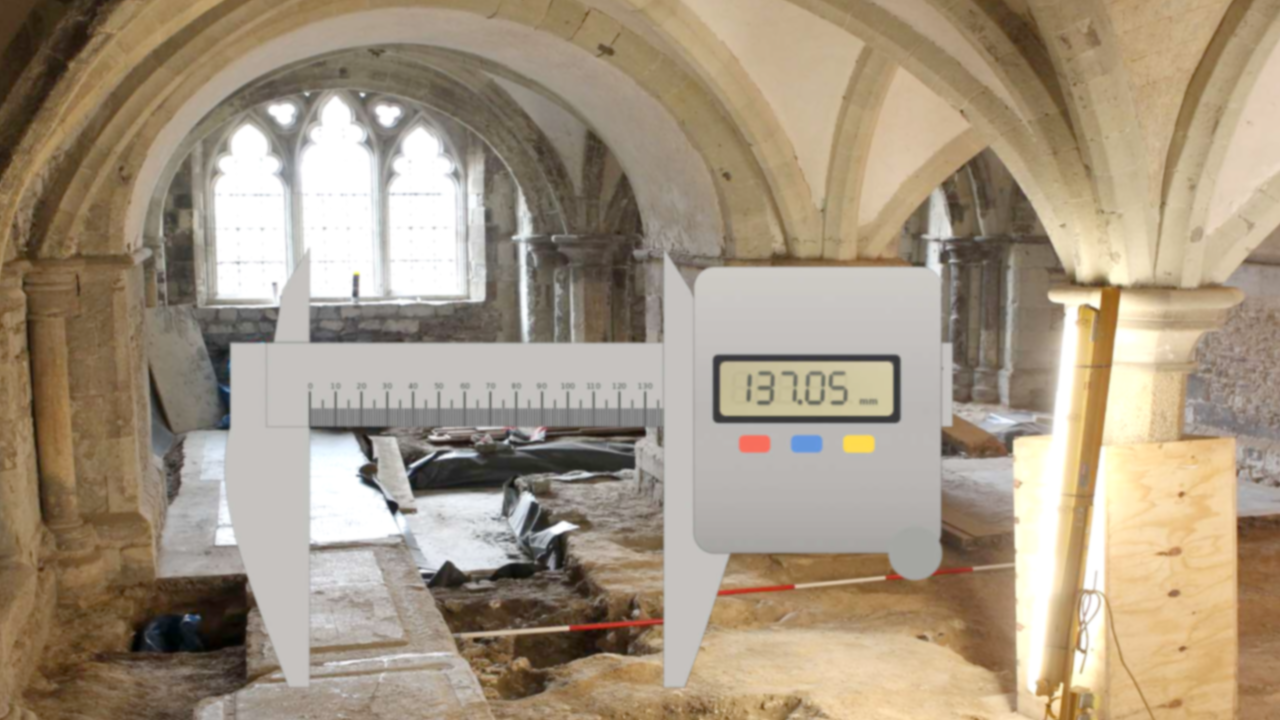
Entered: 137.05 mm
